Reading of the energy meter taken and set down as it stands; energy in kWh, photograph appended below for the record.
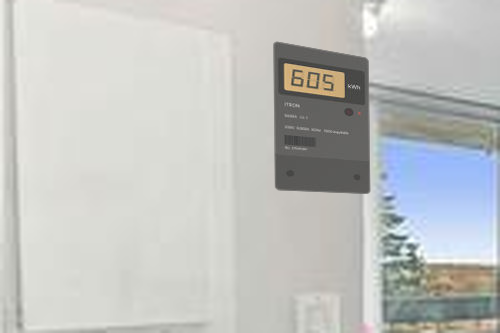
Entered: 605 kWh
